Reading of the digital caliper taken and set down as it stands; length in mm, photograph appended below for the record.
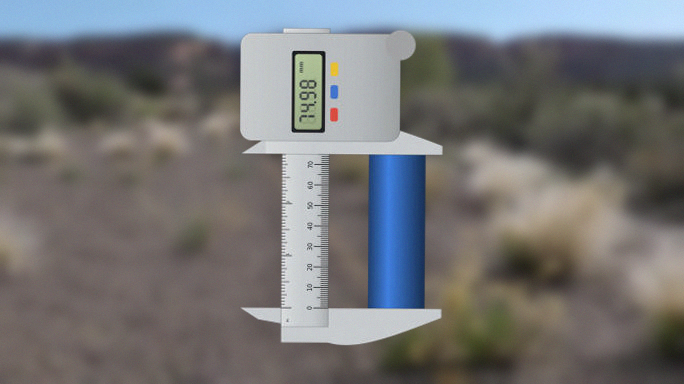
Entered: 74.98 mm
